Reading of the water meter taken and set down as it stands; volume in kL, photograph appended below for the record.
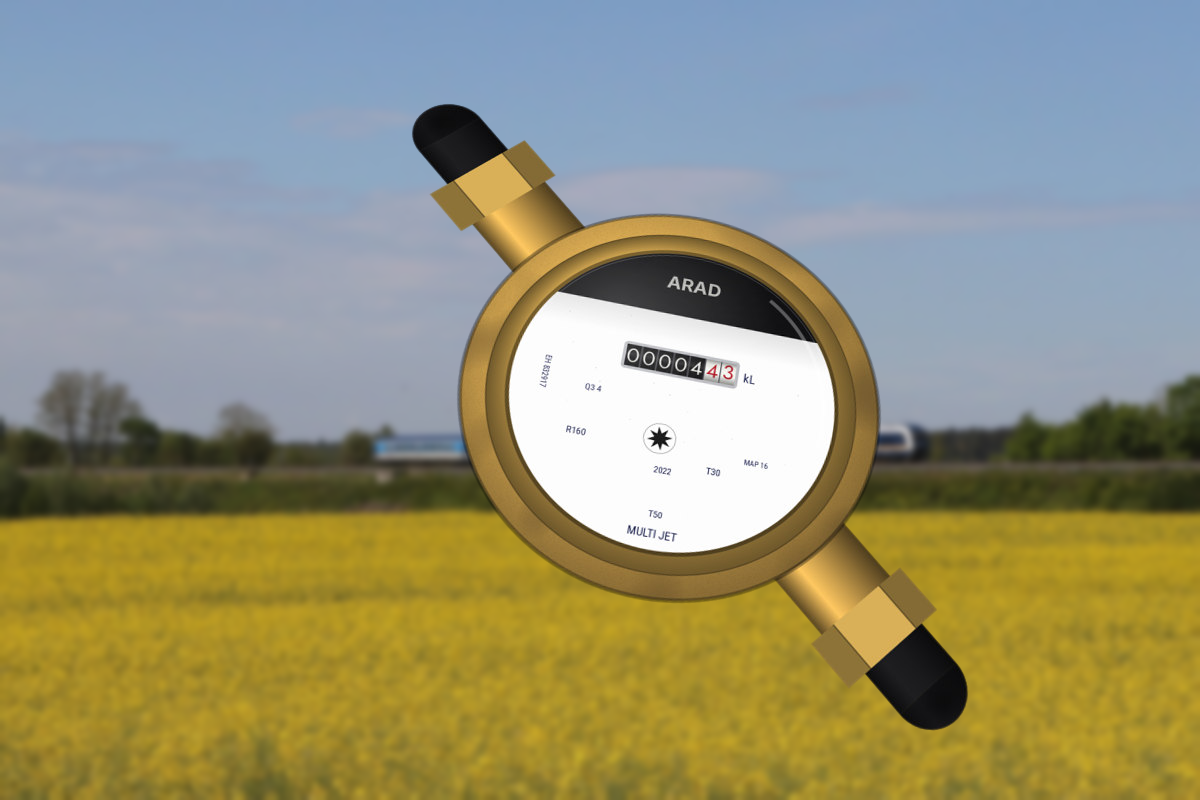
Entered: 4.43 kL
